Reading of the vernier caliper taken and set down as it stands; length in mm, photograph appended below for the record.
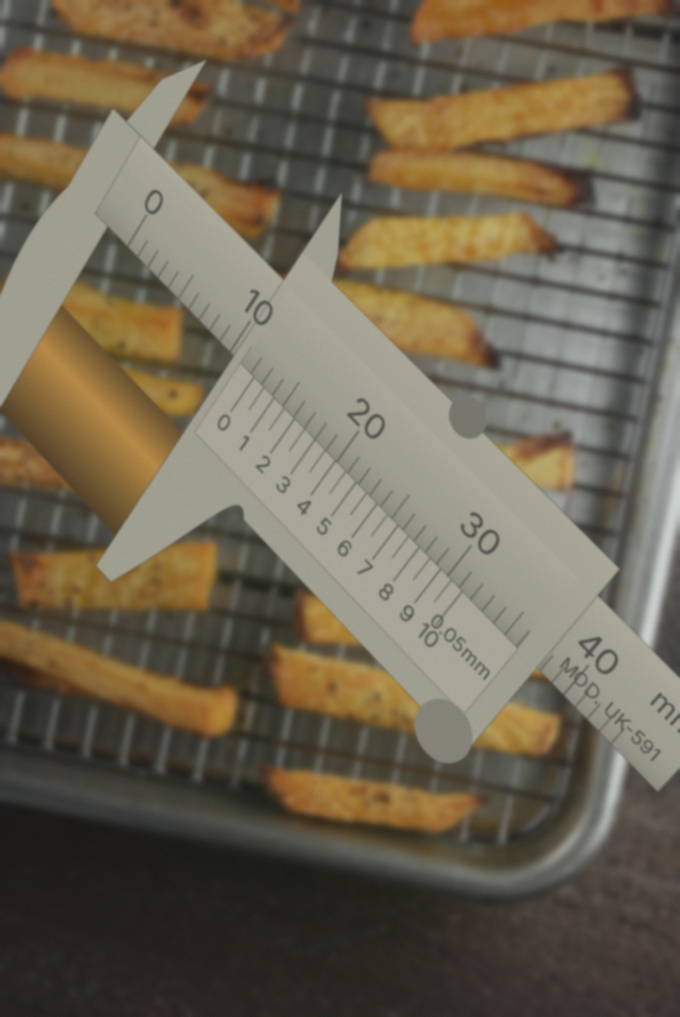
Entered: 12.3 mm
